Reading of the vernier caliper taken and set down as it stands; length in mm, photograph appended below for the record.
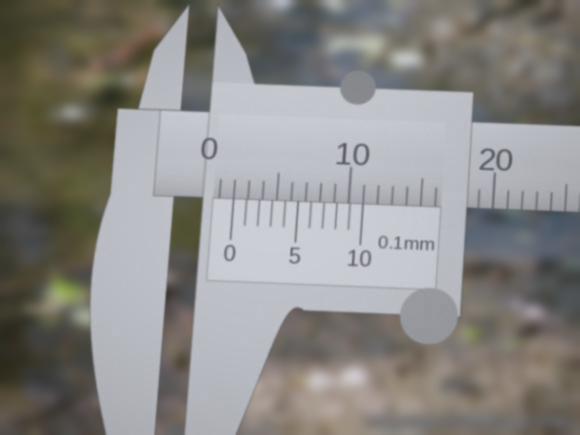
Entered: 2.0 mm
